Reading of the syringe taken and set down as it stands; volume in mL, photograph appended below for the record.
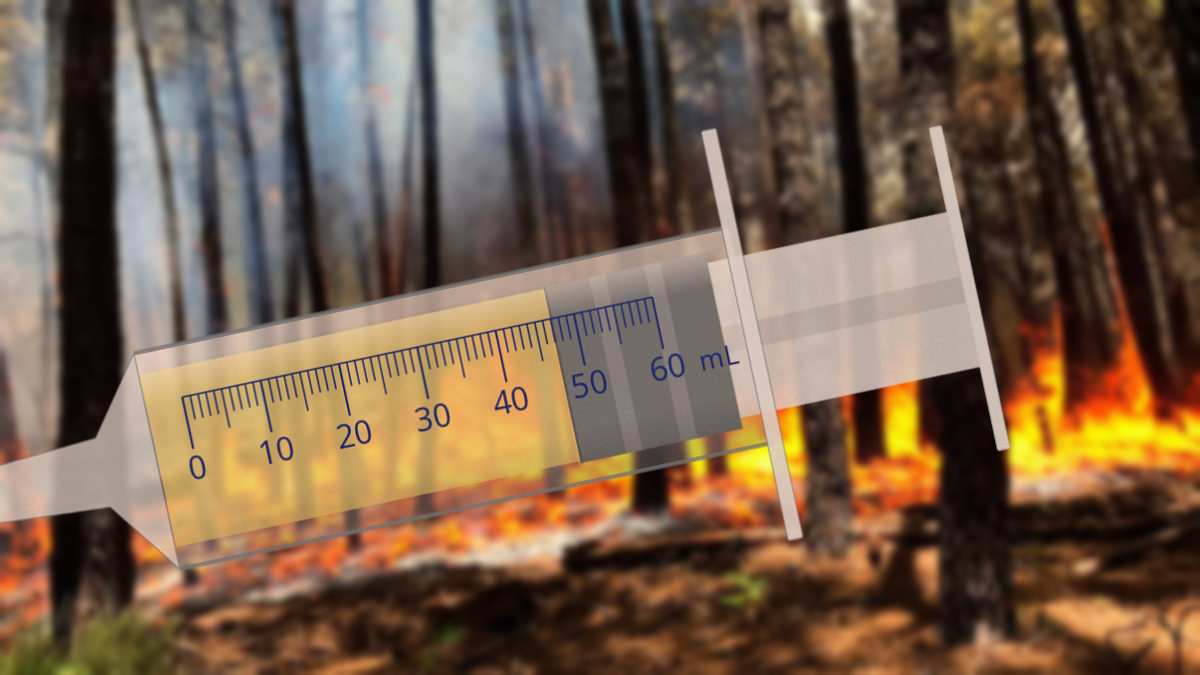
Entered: 47 mL
